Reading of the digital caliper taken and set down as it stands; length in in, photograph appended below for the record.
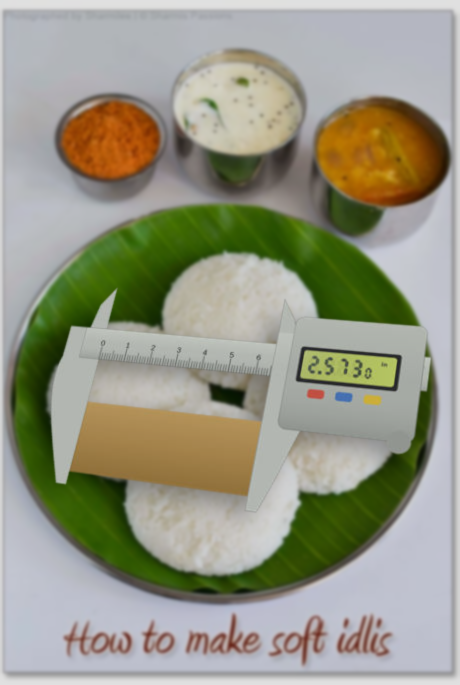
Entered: 2.5730 in
